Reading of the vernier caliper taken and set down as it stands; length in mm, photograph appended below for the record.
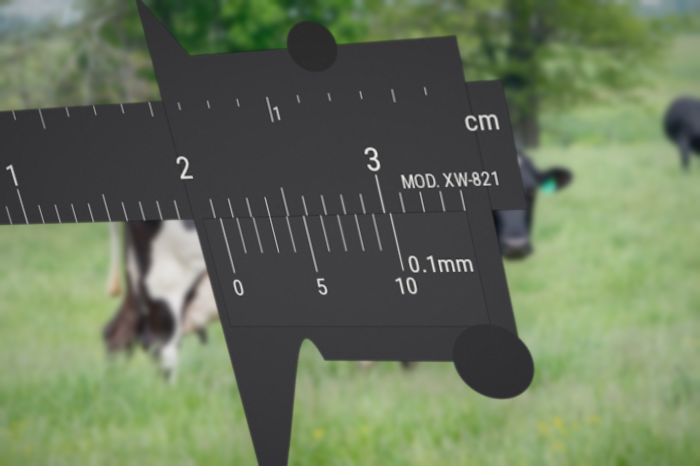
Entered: 21.3 mm
